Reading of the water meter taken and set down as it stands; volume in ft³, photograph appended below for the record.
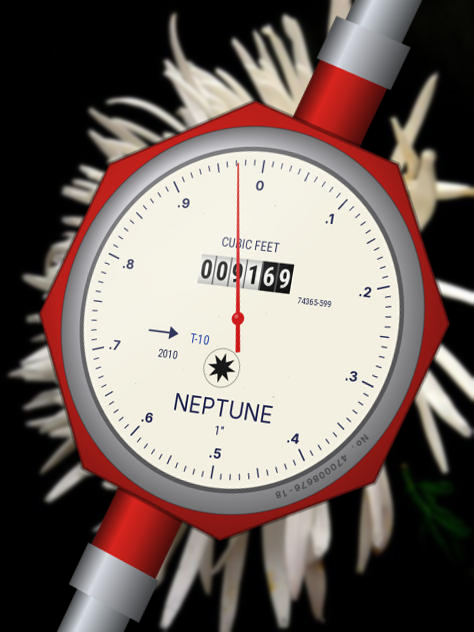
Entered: 9168.97 ft³
